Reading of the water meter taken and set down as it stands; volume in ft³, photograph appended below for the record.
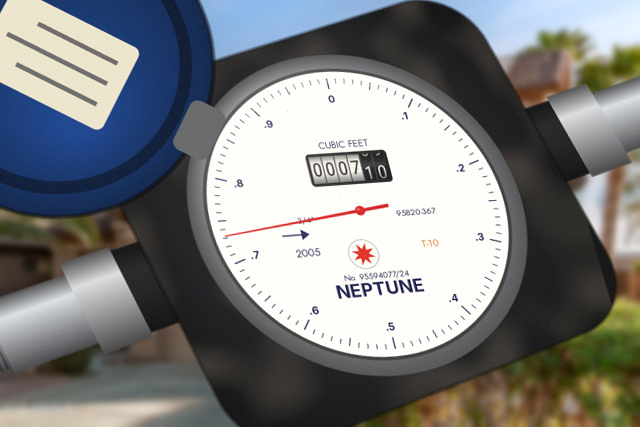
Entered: 709.73 ft³
